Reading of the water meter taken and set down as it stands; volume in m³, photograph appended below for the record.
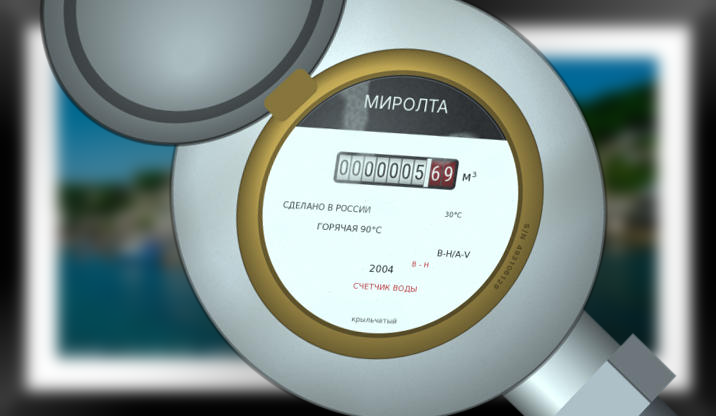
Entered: 5.69 m³
